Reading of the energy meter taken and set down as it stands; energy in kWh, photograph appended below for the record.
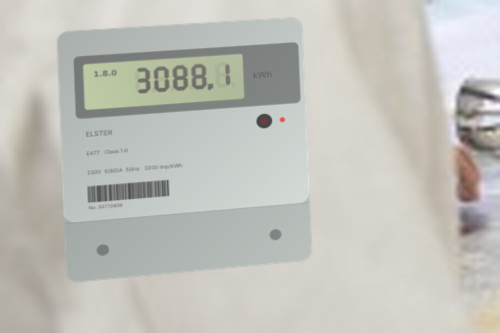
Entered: 3088.1 kWh
